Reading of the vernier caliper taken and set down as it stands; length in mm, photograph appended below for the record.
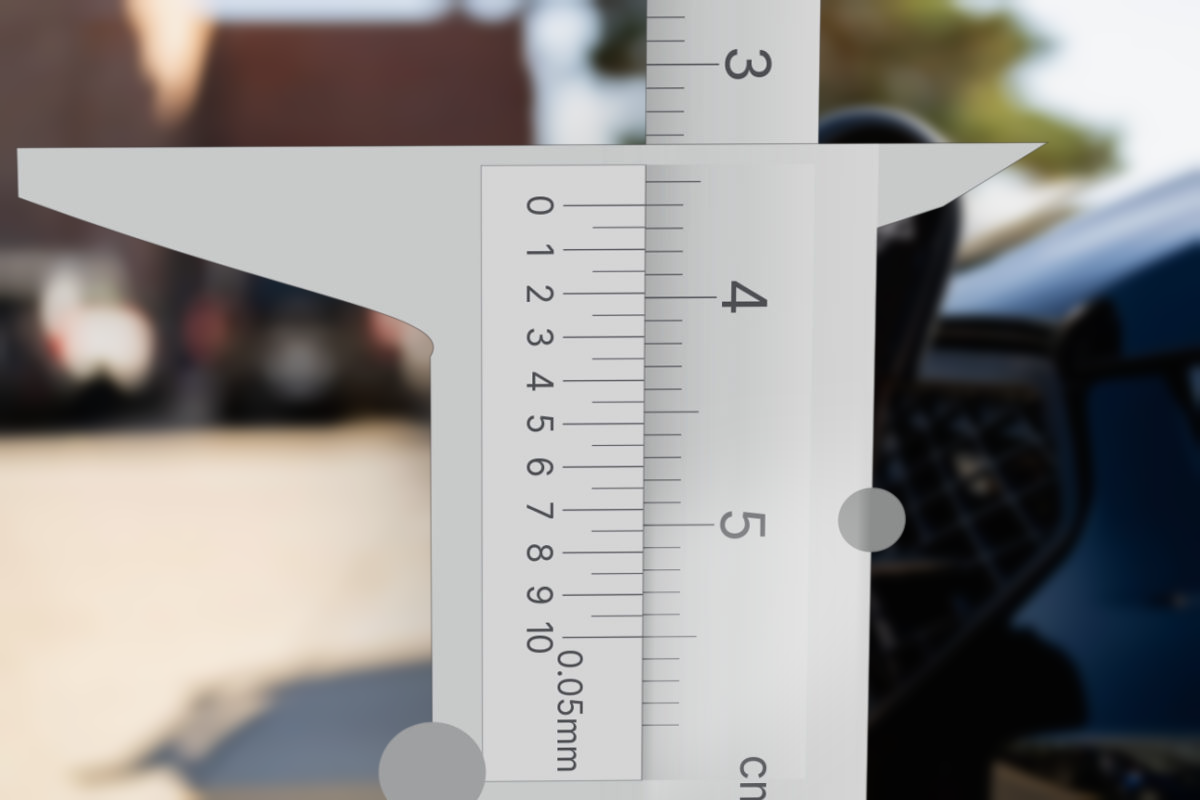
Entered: 36.0 mm
